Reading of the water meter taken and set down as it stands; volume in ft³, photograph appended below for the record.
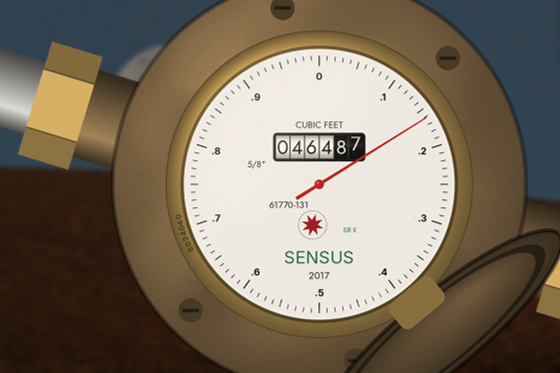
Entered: 46487.16 ft³
